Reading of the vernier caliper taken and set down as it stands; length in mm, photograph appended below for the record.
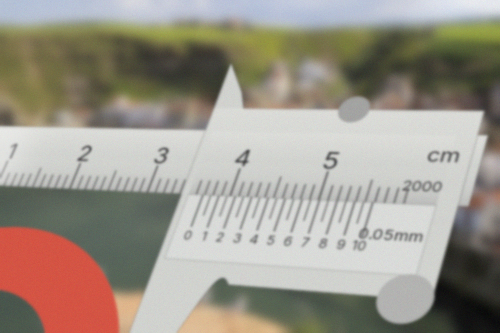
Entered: 36.8 mm
